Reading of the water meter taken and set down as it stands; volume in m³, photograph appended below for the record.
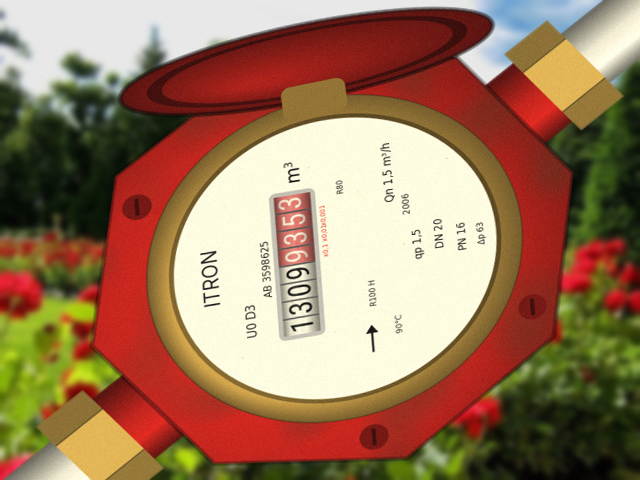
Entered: 1309.9353 m³
